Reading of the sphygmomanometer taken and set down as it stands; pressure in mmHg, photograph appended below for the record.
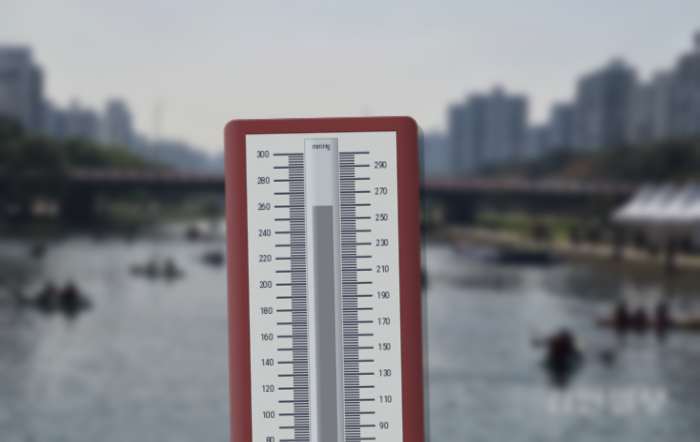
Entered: 260 mmHg
